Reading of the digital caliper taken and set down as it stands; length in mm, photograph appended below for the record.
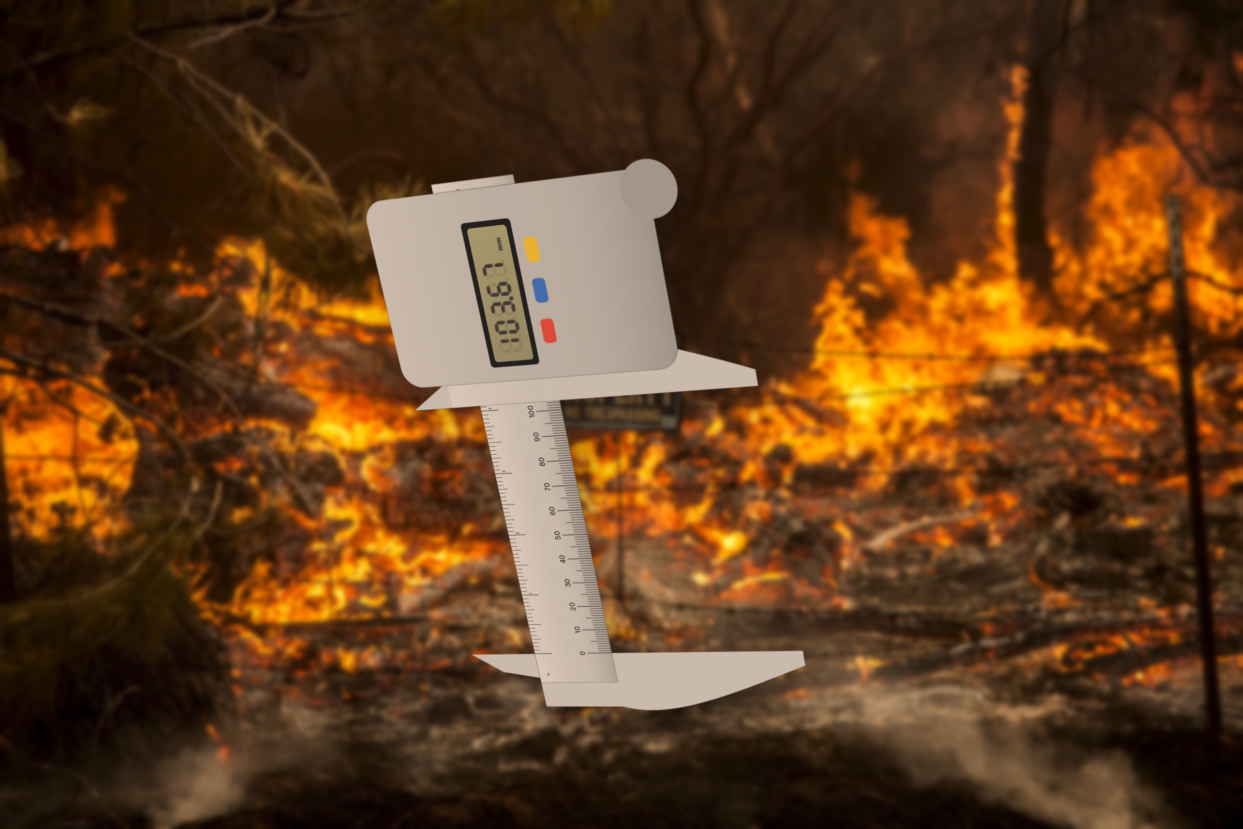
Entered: 103.67 mm
